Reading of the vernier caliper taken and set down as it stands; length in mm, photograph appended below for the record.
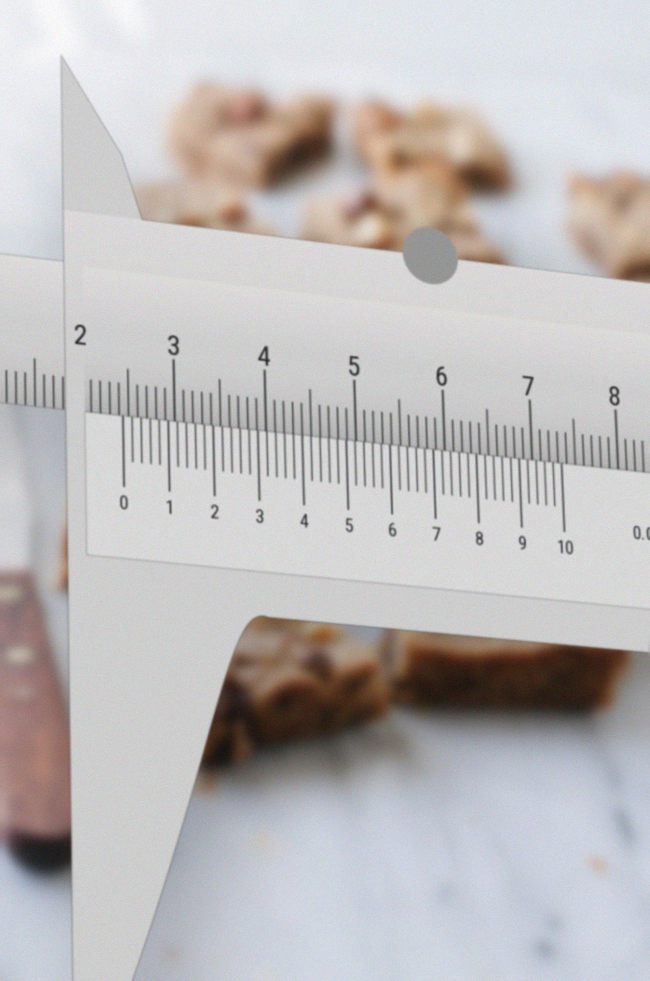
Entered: 24.4 mm
